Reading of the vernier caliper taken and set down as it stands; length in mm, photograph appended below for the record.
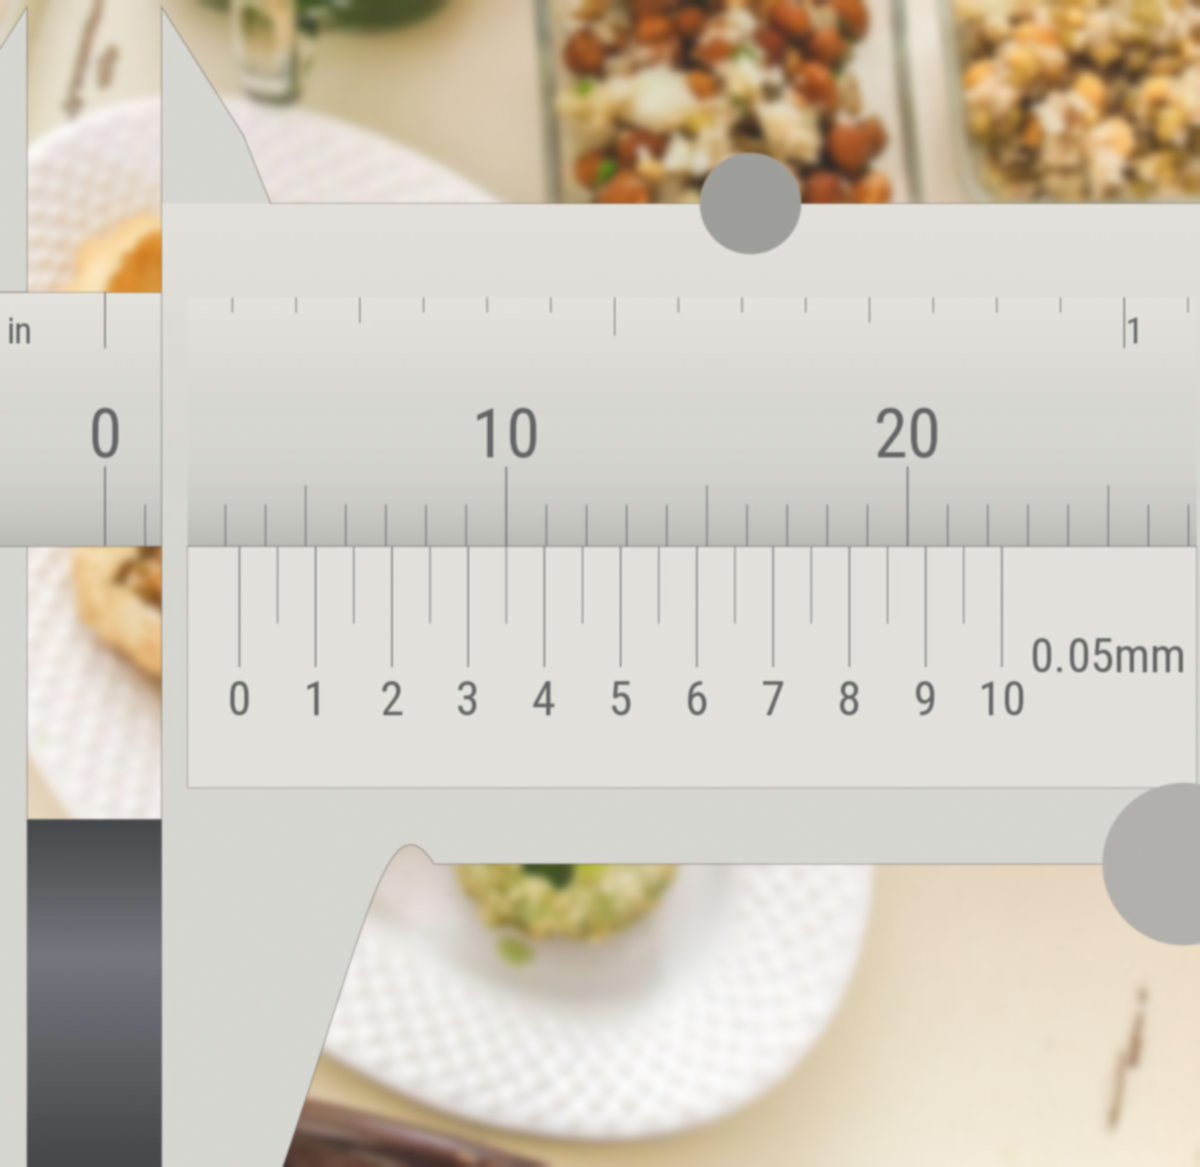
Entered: 3.35 mm
